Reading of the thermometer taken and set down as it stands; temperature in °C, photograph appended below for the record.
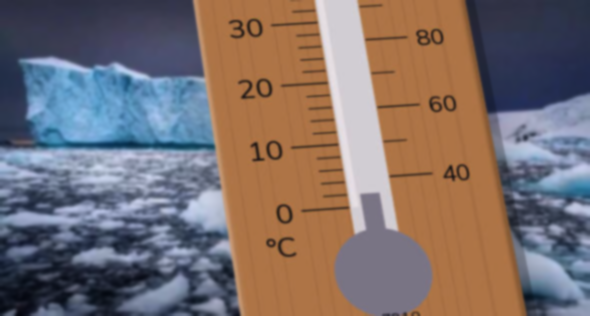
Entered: 2 °C
